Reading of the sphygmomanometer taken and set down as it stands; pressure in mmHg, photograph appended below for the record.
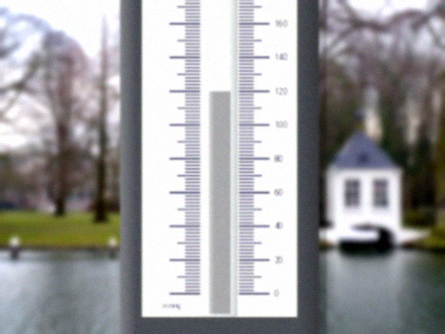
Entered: 120 mmHg
